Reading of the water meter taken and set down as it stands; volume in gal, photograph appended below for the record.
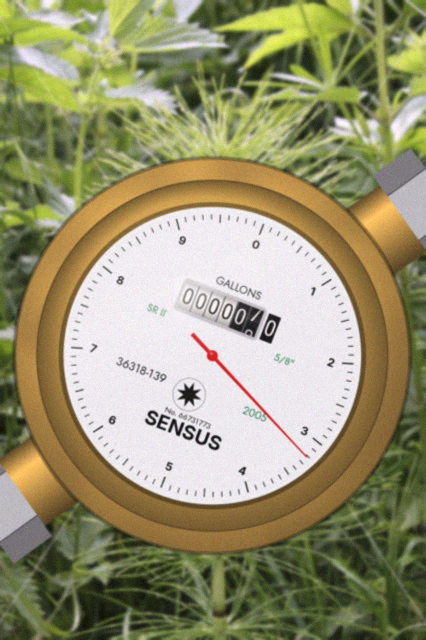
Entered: 73.2 gal
